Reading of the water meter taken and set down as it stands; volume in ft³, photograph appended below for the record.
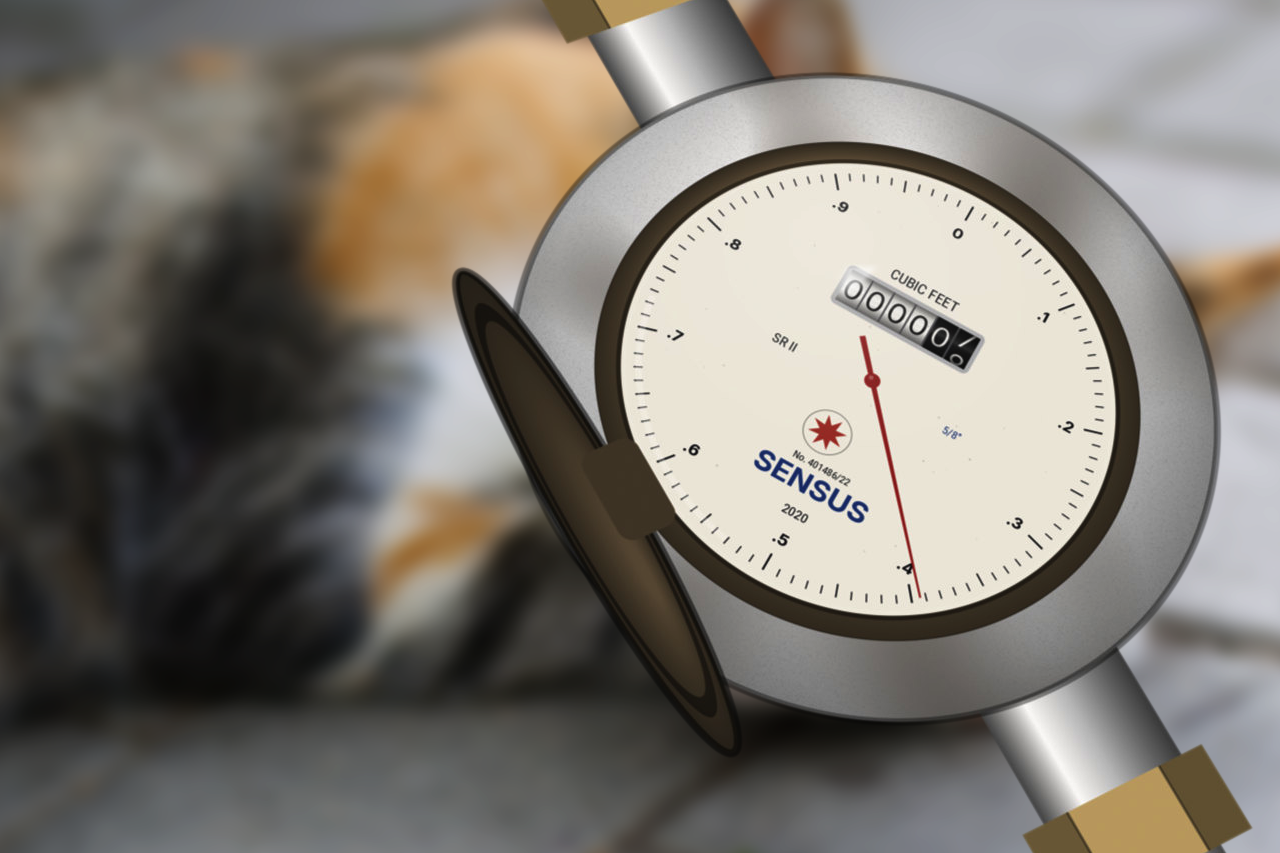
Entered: 7.39 ft³
